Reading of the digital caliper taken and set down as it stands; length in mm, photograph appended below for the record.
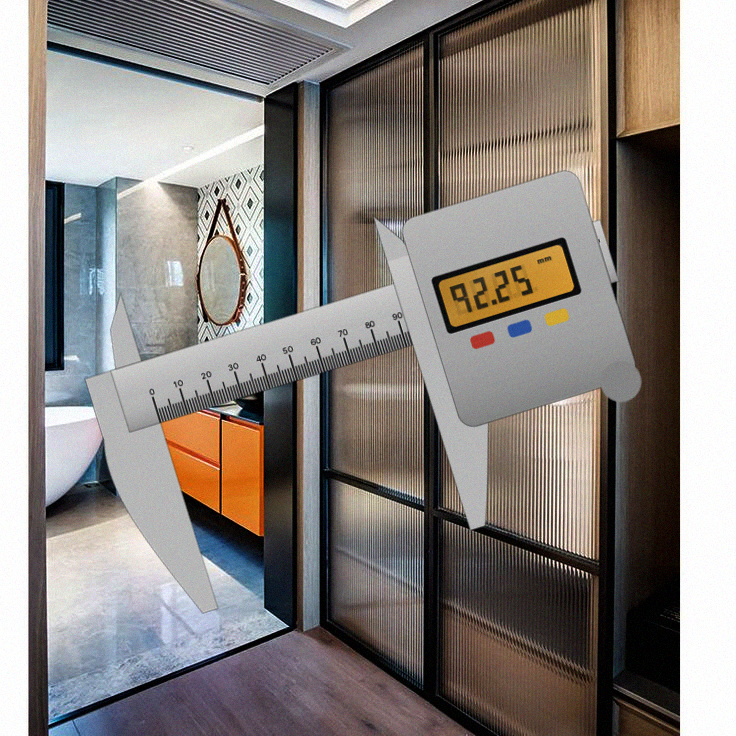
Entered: 92.25 mm
